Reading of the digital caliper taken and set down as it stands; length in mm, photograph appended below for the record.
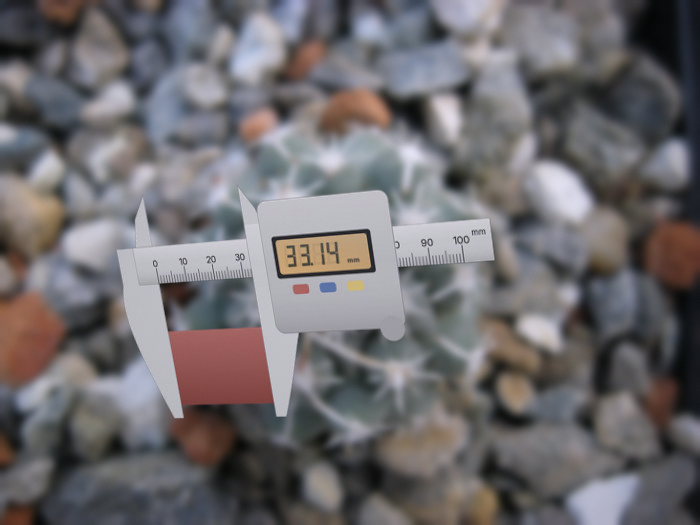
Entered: 33.14 mm
